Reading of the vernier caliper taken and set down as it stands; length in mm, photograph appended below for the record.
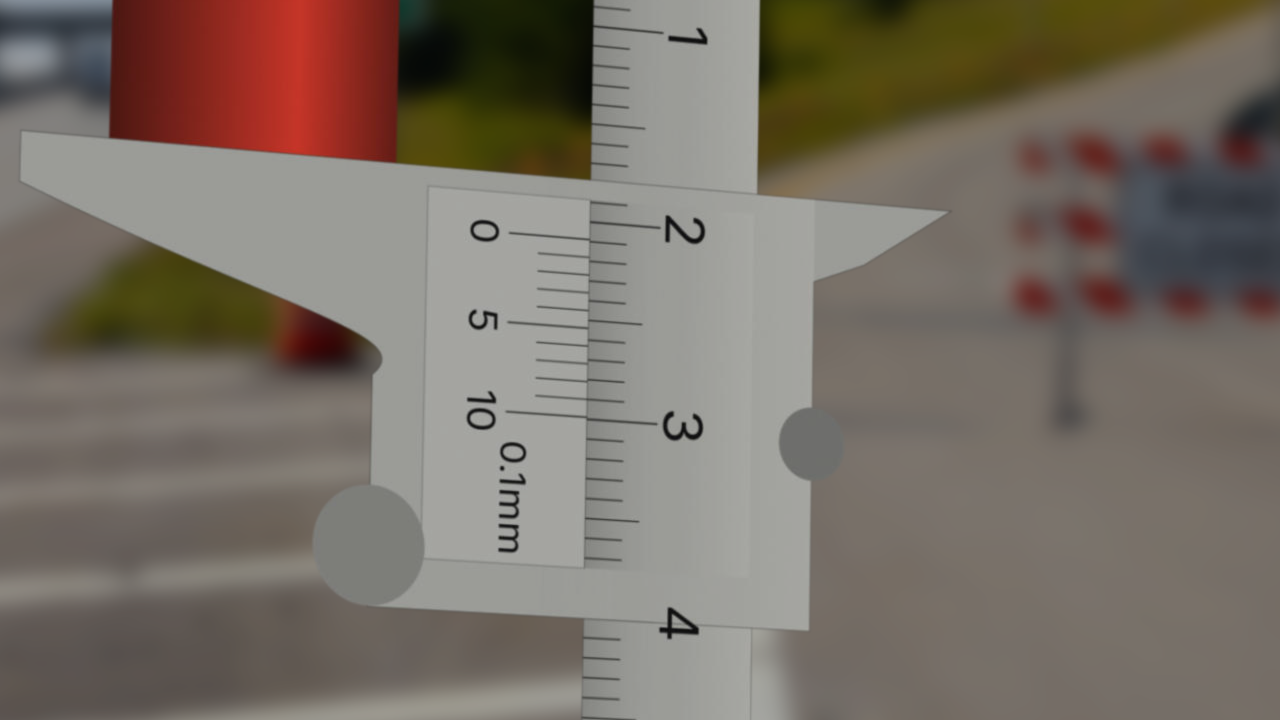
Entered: 20.9 mm
